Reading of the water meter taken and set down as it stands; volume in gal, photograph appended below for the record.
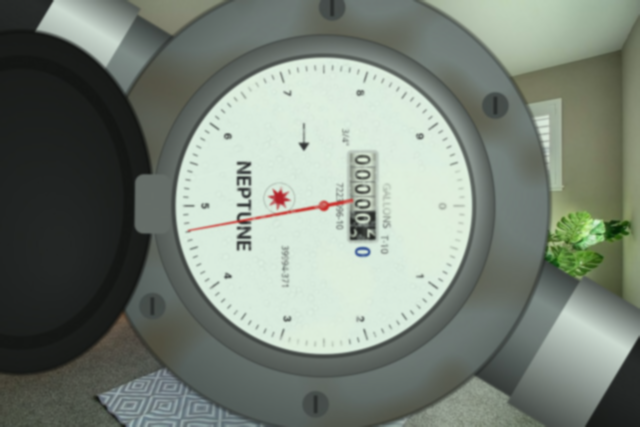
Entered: 24.7 gal
